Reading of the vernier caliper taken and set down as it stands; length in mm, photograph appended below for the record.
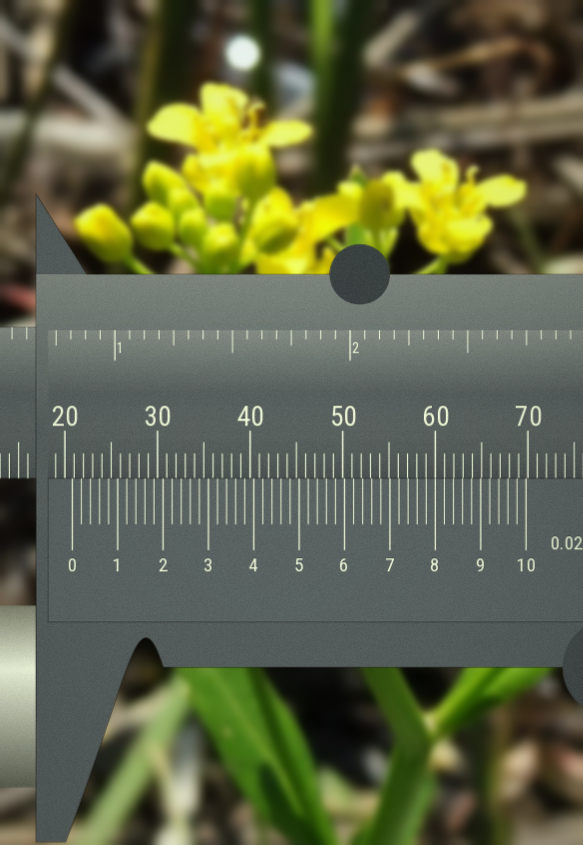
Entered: 20.8 mm
